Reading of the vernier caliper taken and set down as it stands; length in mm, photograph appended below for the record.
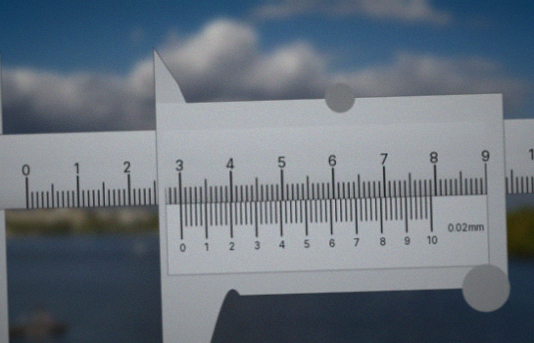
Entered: 30.0 mm
